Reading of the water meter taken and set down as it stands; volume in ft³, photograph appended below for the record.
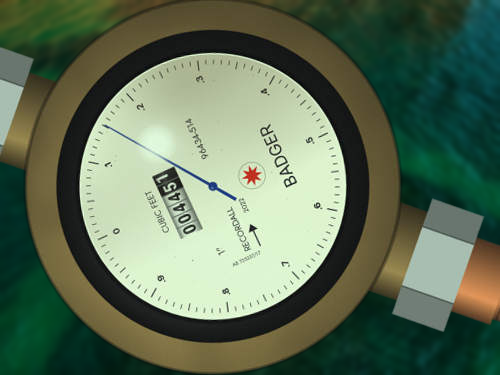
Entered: 4451.15 ft³
